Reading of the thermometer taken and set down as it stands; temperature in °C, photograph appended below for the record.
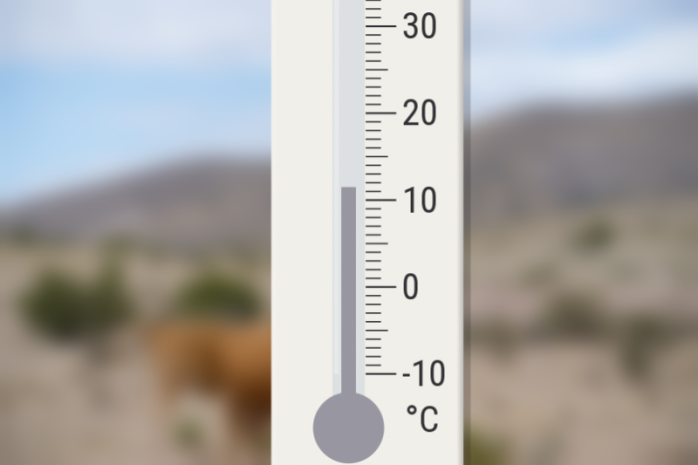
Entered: 11.5 °C
